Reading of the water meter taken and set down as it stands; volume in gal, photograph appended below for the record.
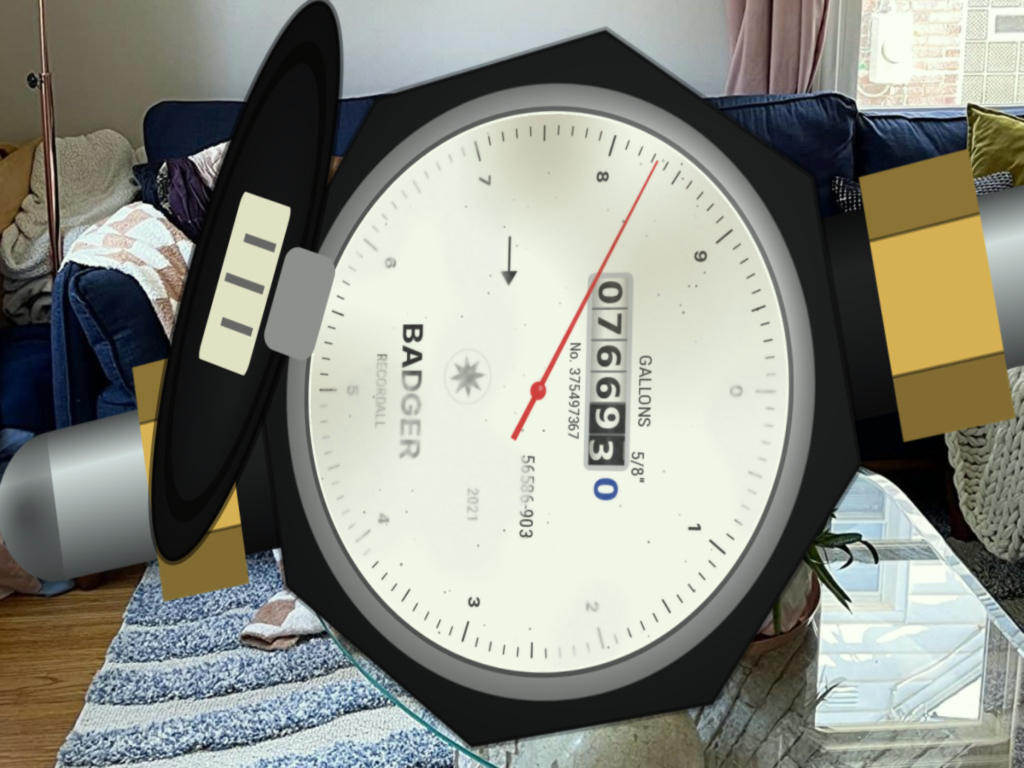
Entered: 766928.3 gal
